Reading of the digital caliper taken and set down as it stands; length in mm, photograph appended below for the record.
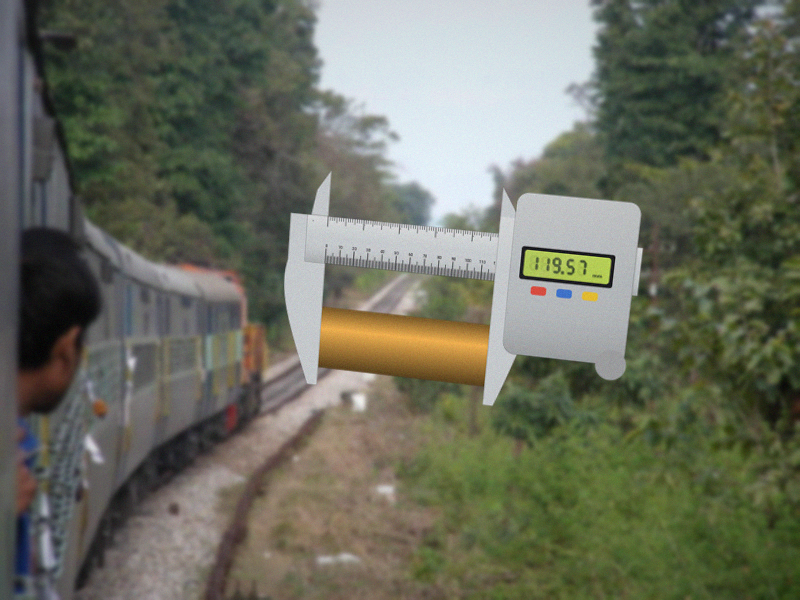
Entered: 119.57 mm
